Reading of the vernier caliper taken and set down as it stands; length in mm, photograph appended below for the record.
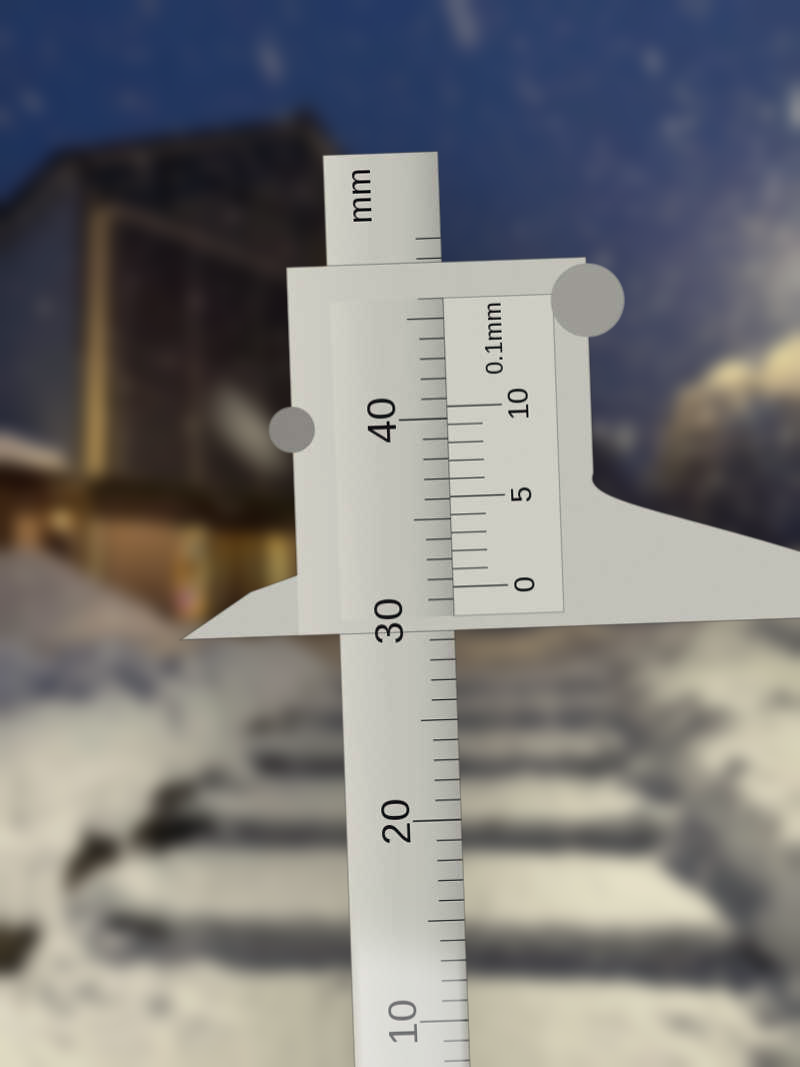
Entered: 31.6 mm
